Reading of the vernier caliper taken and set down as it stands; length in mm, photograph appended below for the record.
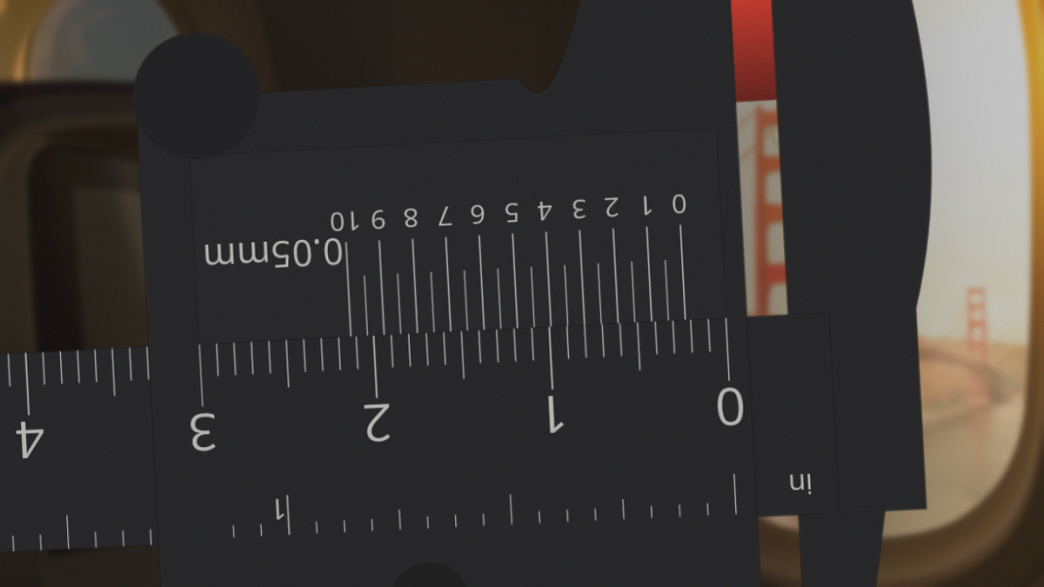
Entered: 2.3 mm
